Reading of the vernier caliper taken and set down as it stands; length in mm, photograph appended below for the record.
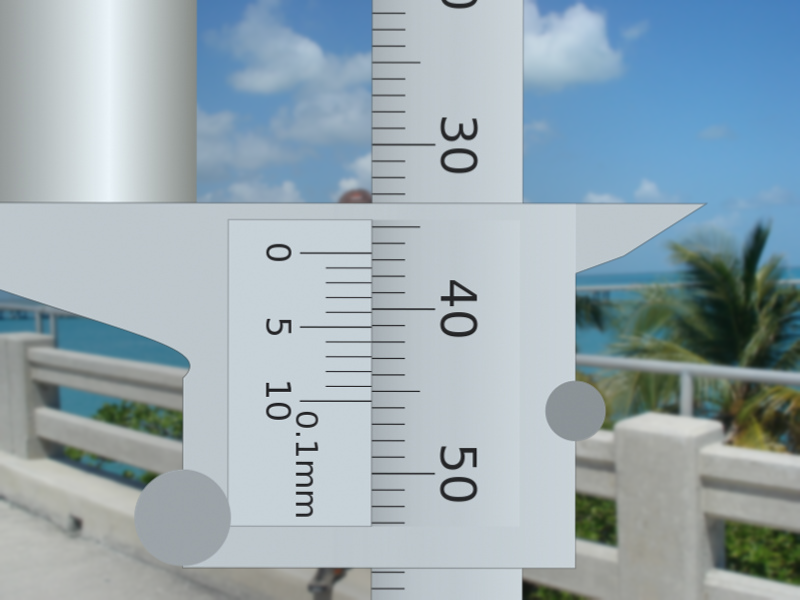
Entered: 36.6 mm
